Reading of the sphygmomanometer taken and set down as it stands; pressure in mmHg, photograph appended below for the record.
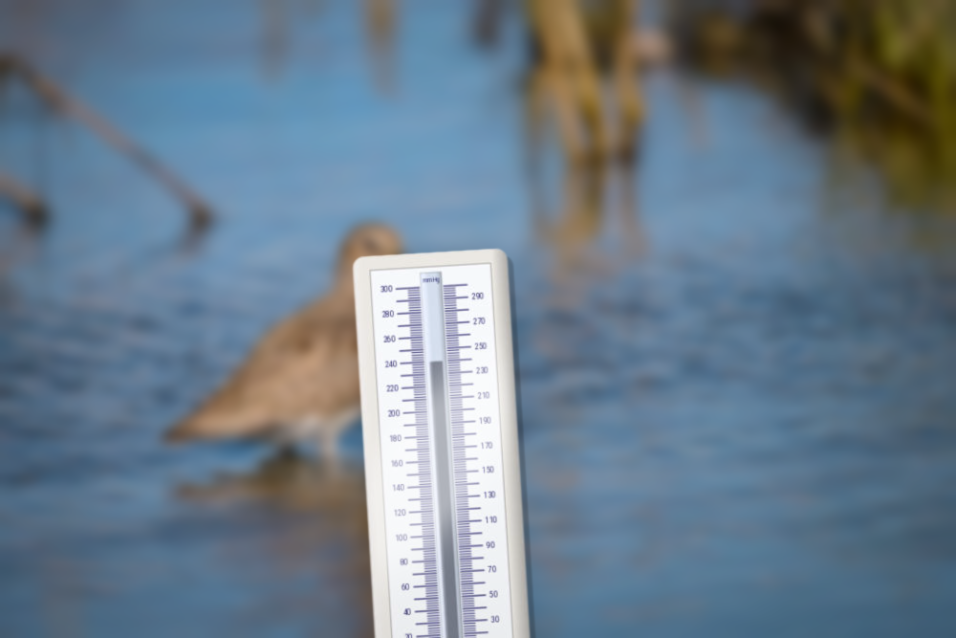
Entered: 240 mmHg
